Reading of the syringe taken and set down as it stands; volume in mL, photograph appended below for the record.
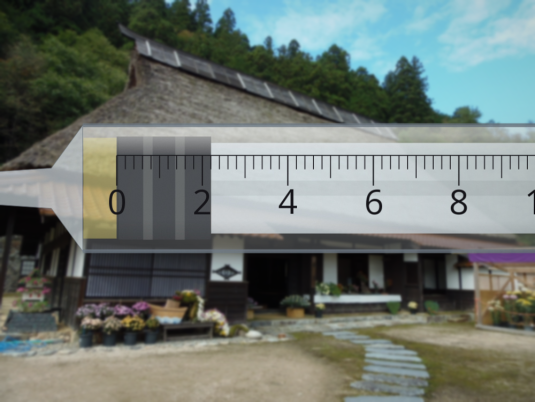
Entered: 0 mL
